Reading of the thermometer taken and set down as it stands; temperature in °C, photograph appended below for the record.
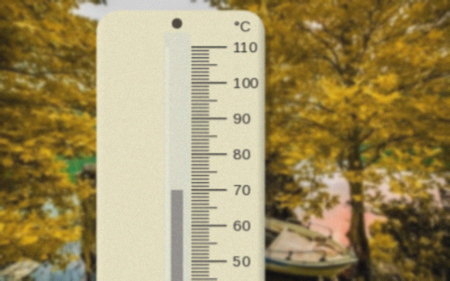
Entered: 70 °C
